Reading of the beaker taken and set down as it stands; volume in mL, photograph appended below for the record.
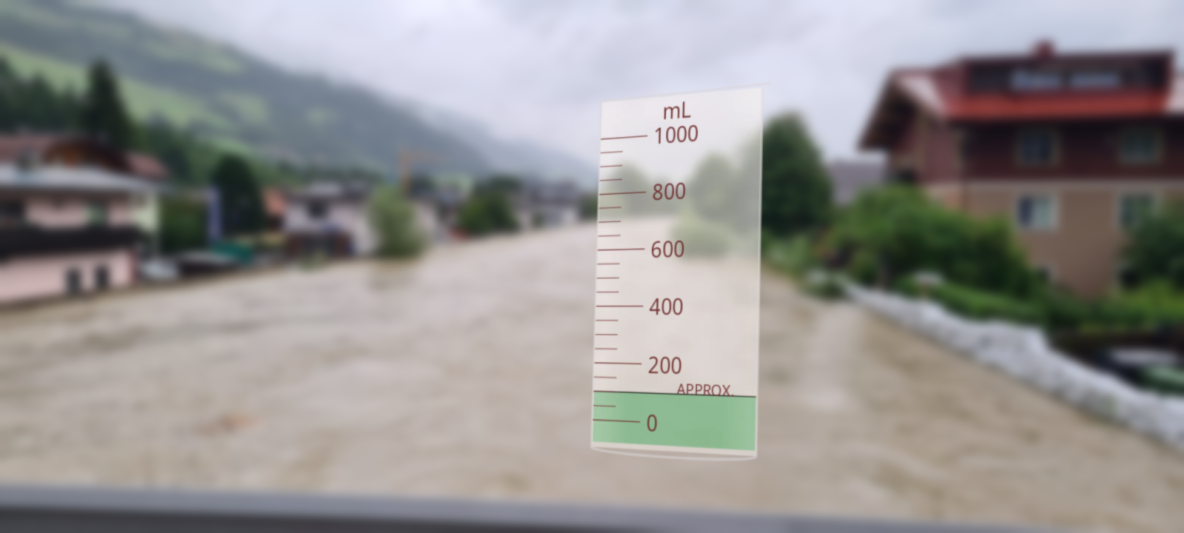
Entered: 100 mL
